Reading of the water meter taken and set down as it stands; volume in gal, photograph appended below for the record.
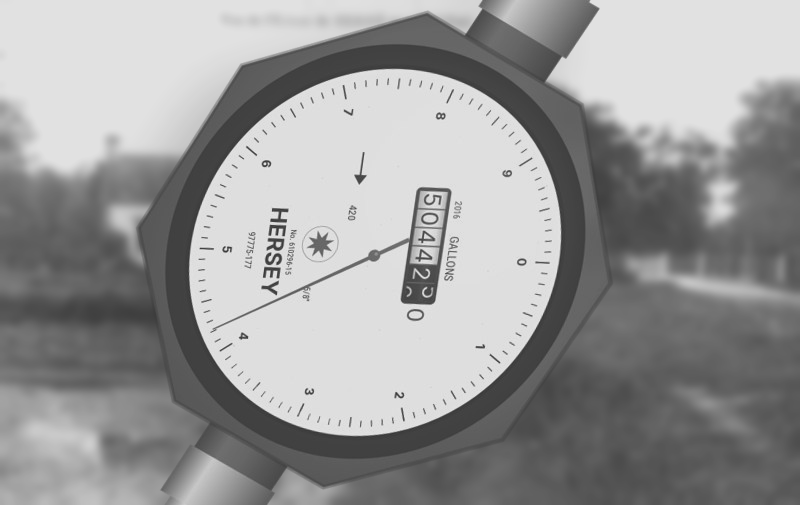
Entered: 5044254.2 gal
